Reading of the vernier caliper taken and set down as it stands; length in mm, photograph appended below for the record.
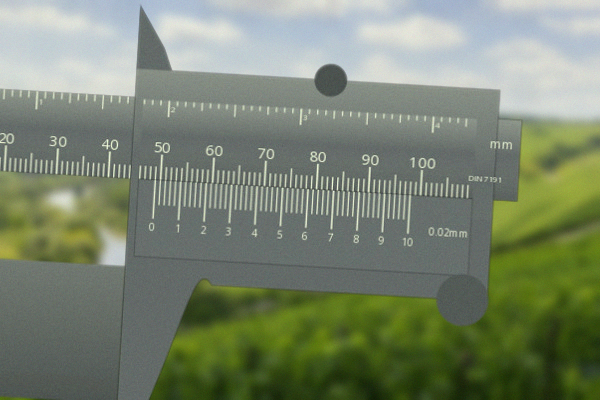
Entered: 49.0 mm
